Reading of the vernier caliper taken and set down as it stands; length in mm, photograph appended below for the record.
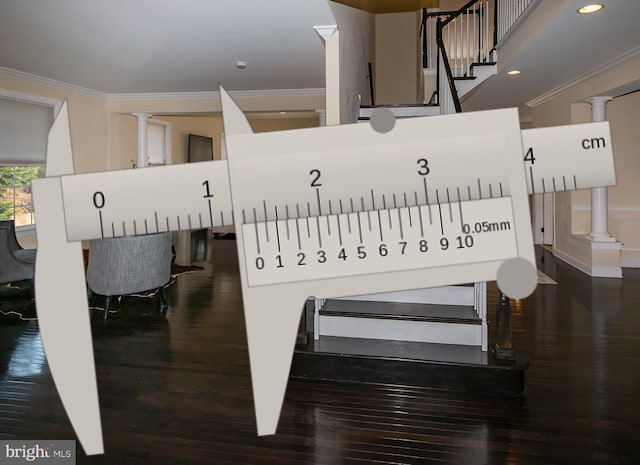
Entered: 14.0 mm
